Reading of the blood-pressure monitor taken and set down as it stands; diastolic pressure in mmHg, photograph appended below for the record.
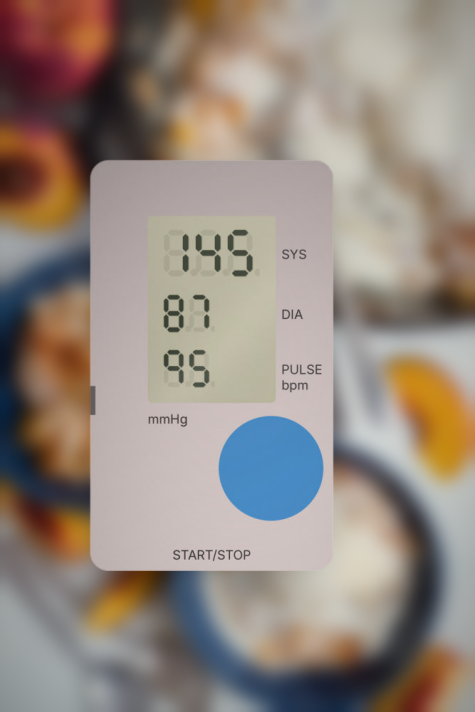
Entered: 87 mmHg
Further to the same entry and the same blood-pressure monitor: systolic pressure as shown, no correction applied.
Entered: 145 mmHg
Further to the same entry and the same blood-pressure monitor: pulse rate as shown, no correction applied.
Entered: 95 bpm
